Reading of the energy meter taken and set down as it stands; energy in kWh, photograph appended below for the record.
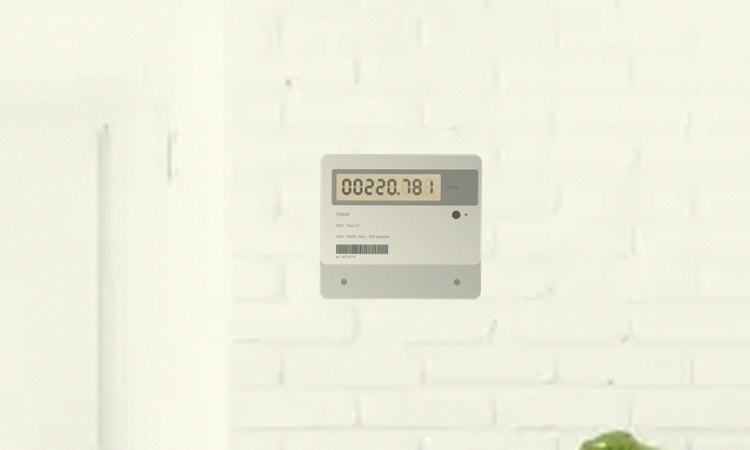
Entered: 220.781 kWh
